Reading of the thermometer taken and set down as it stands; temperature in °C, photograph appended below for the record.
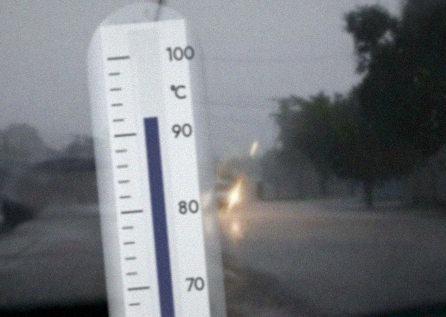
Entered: 92 °C
